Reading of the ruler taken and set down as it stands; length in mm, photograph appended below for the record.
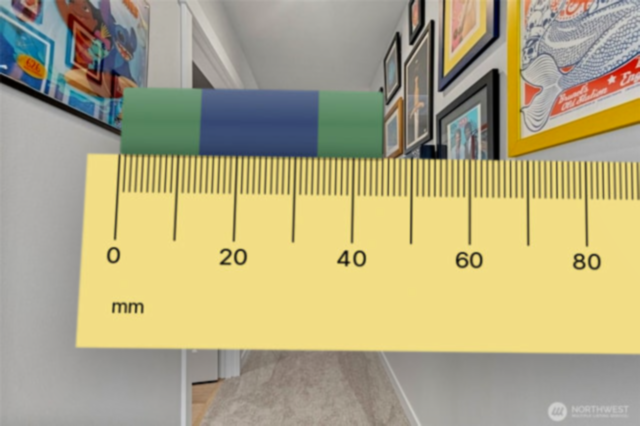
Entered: 45 mm
